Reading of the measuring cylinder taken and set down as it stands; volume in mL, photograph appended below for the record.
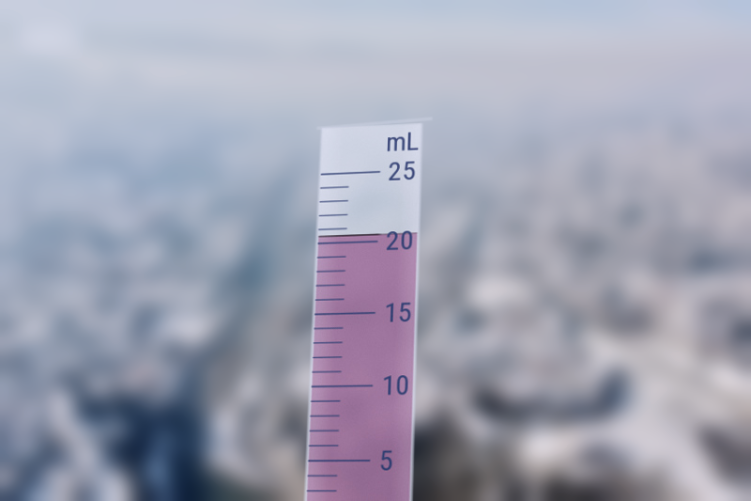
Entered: 20.5 mL
